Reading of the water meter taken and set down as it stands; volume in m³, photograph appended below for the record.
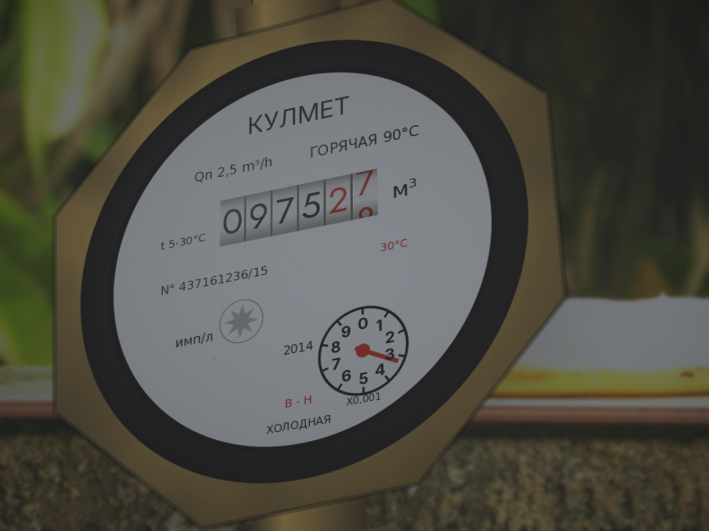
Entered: 975.273 m³
